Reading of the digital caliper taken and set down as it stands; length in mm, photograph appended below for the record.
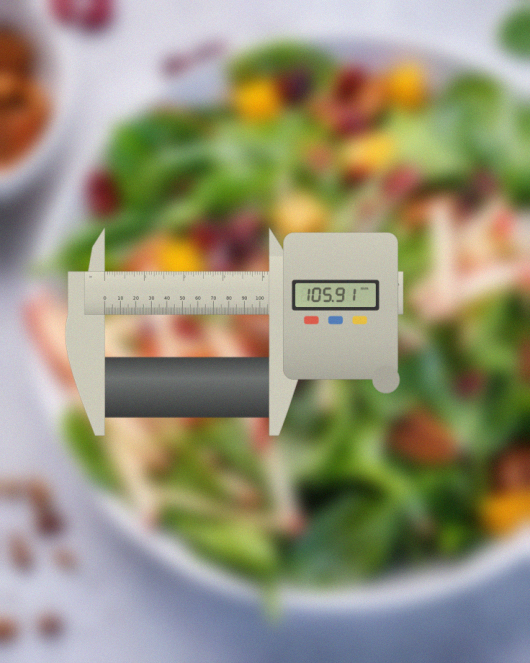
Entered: 105.91 mm
